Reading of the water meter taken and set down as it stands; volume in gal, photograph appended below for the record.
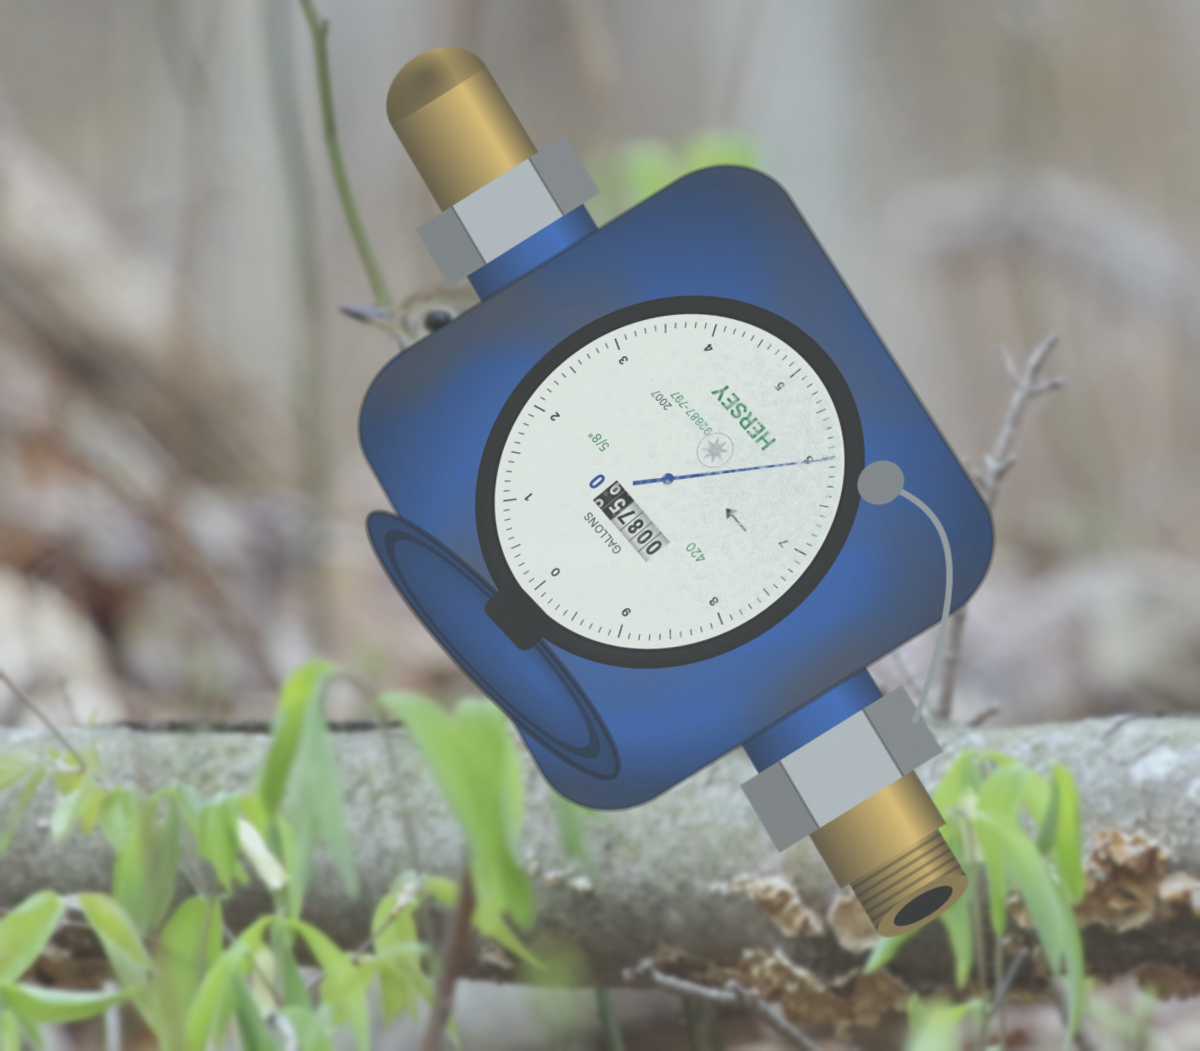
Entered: 87586.0 gal
